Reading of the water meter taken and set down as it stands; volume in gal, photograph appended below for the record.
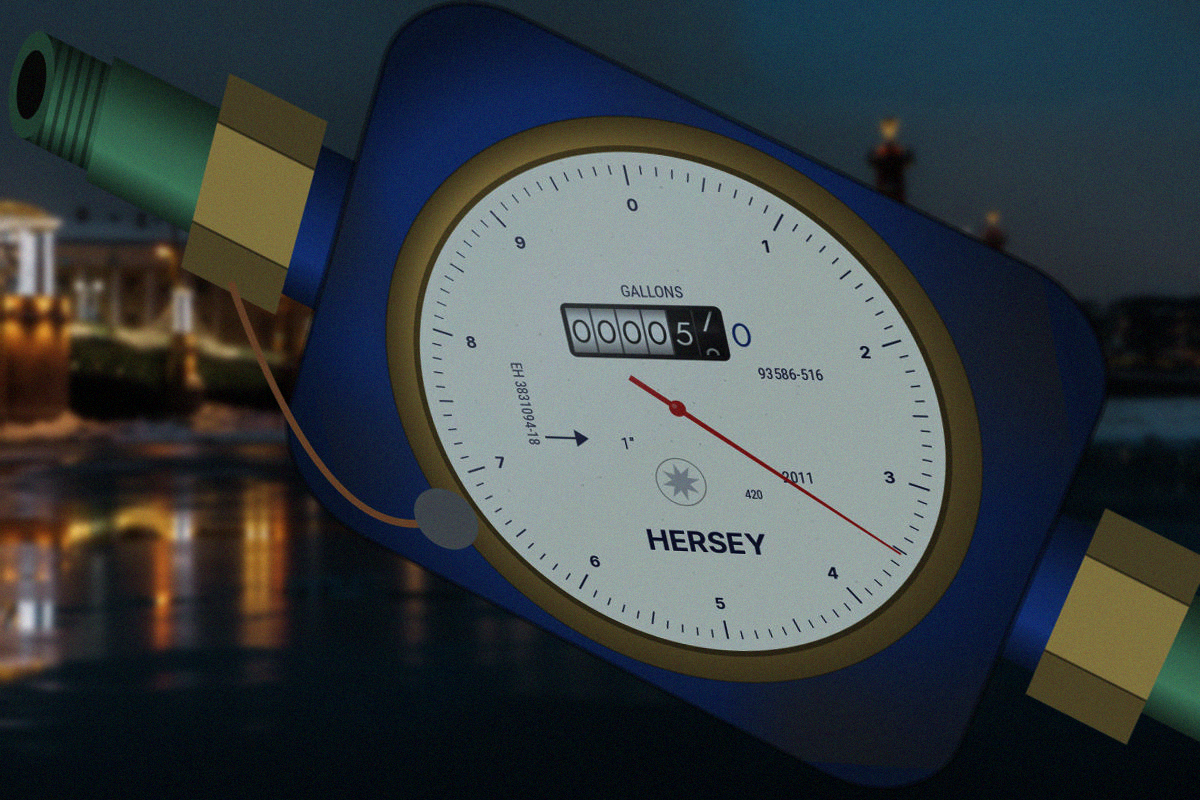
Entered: 573.5 gal
